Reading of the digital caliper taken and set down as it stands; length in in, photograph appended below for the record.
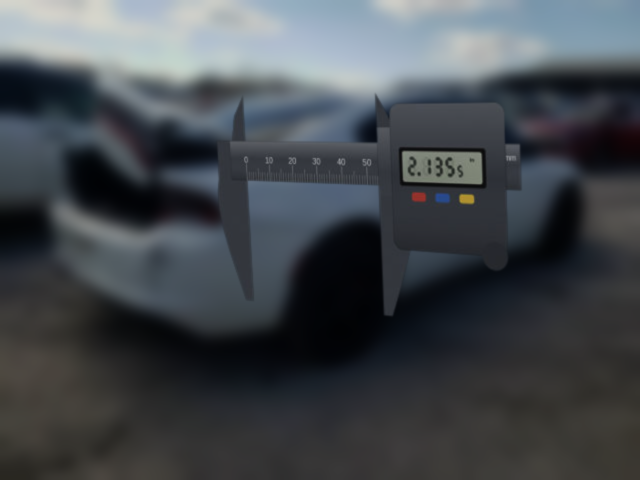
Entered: 2.1355 in
